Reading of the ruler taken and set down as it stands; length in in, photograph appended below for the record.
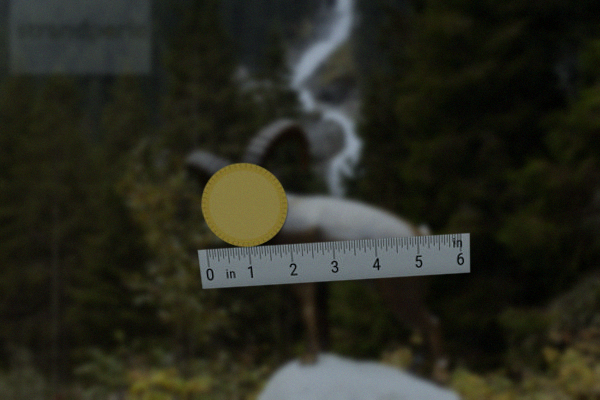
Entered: 2 in
